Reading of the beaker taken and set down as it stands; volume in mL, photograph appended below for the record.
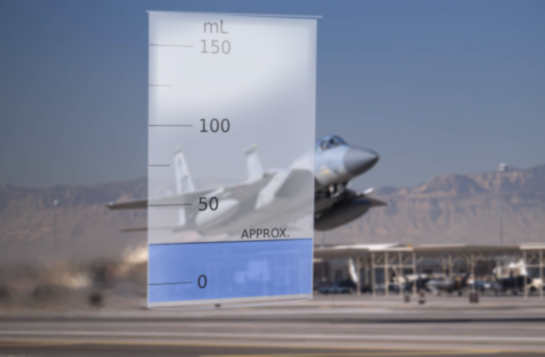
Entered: 25 mL
